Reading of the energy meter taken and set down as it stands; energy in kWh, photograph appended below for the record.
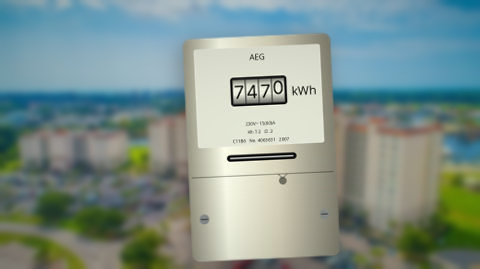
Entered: 7470 kWh
